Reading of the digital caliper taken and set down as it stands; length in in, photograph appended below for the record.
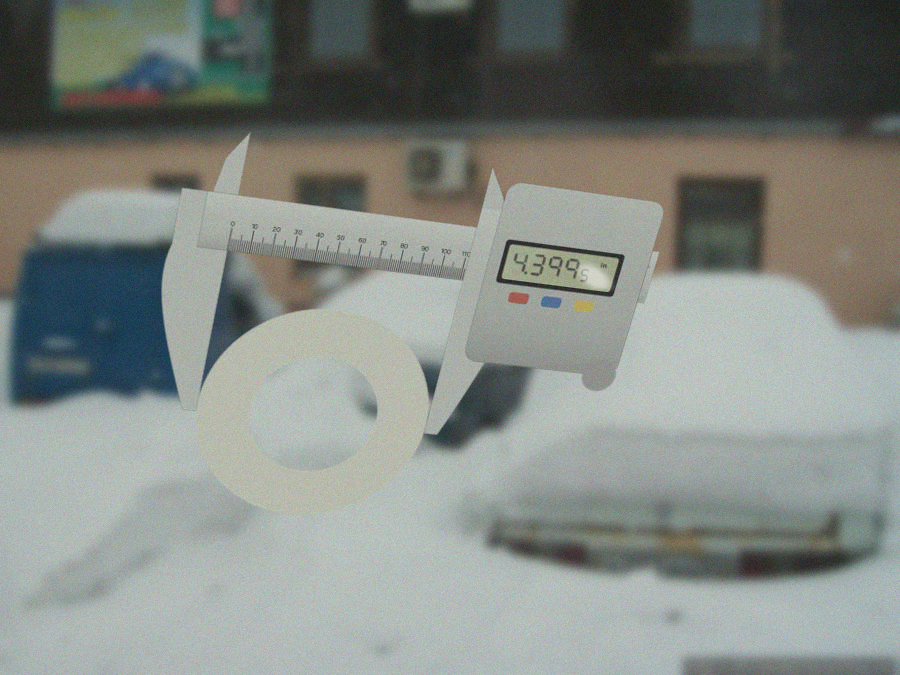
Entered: 4.3995 in
